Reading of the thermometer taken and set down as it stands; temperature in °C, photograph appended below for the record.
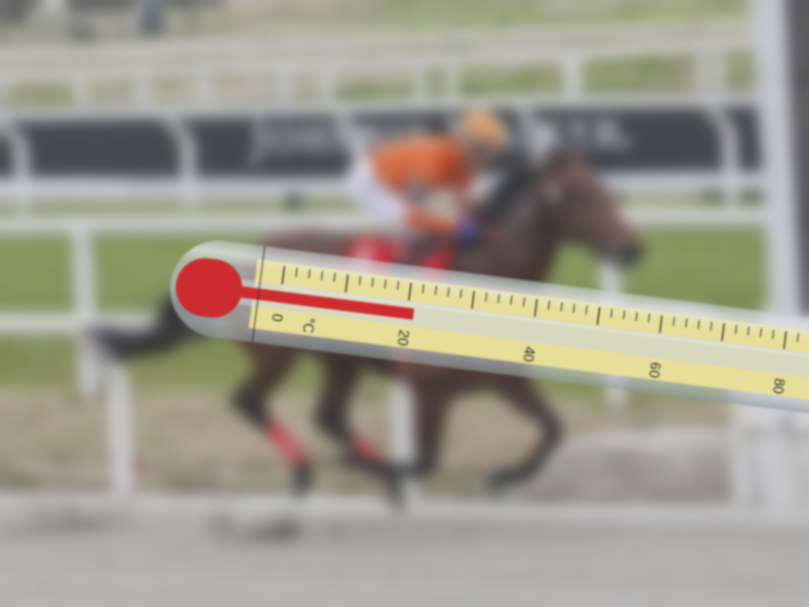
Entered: 21 °C
